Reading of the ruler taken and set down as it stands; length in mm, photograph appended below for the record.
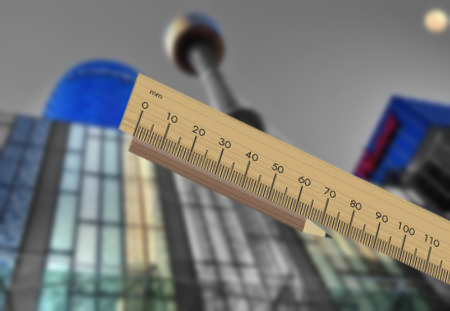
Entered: 75 mm
